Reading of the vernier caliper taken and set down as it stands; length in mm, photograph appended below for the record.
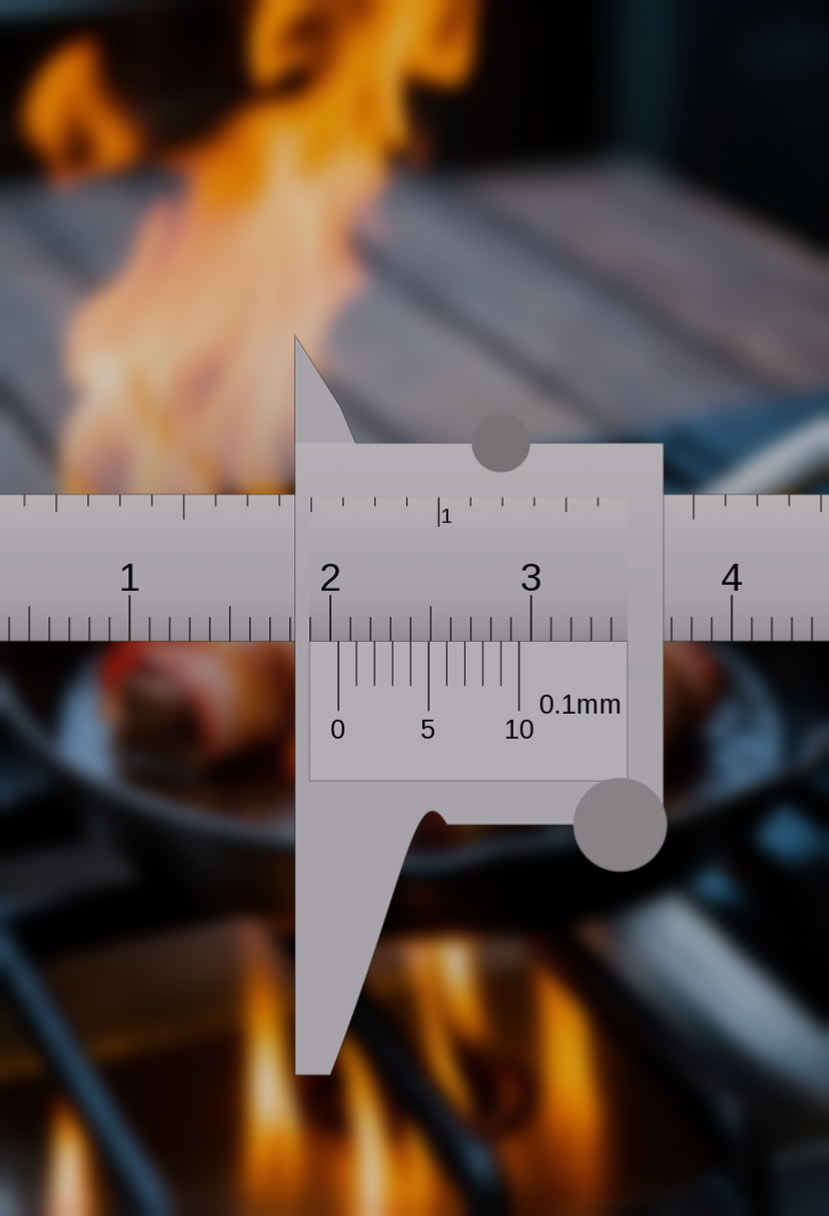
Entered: 20.4 mm
